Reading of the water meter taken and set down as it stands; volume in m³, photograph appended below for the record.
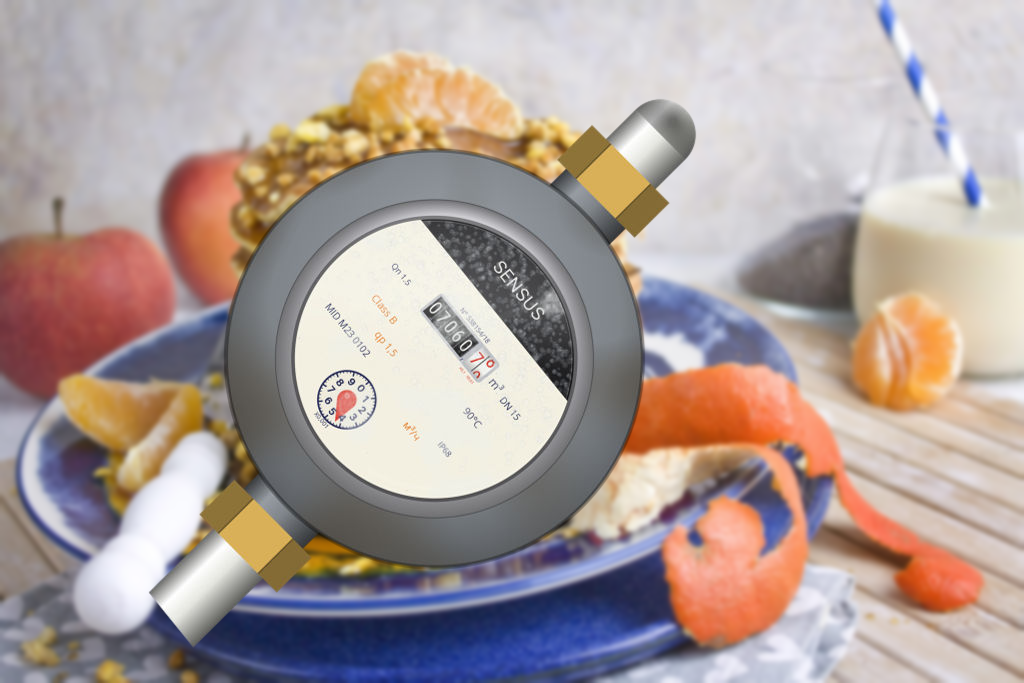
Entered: 7060.784 m³
